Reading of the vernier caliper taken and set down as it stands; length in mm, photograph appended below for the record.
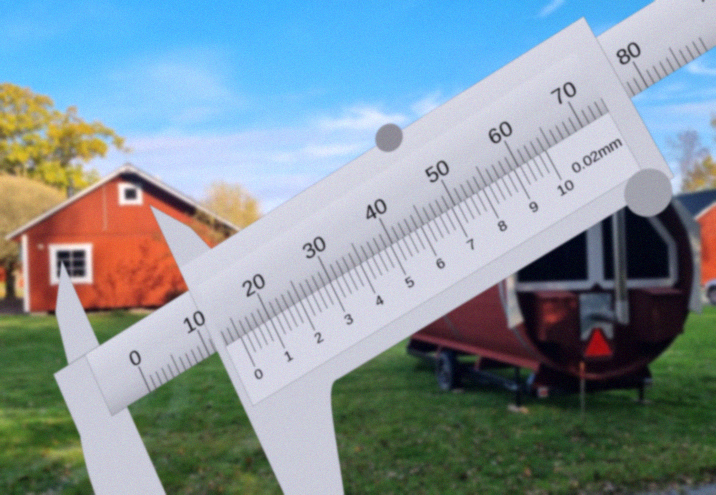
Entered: 15.2 mm
